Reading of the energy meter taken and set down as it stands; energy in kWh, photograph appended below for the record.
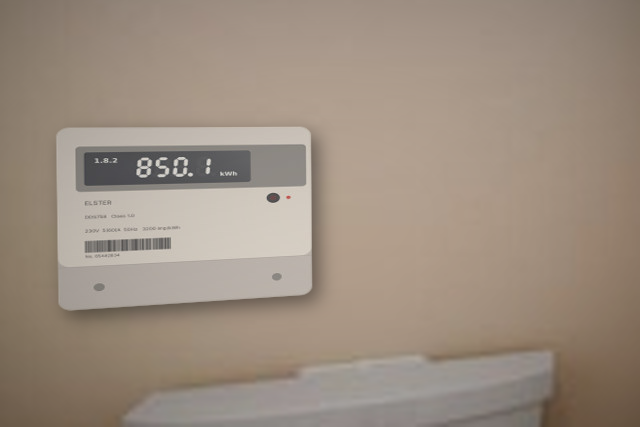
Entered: 850.1 kWh
